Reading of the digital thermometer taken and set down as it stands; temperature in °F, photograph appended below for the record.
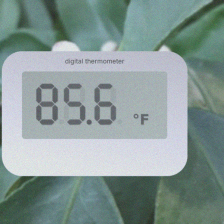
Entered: 85.6 °F
